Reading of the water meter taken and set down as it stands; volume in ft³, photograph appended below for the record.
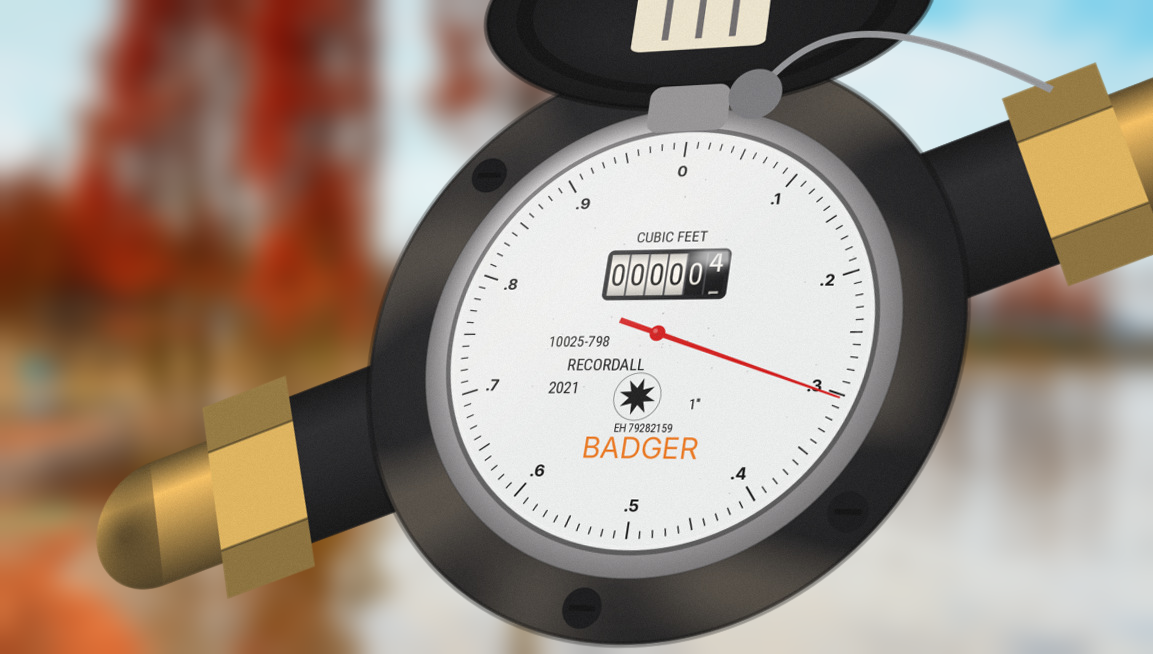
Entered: 4.30 ft³
